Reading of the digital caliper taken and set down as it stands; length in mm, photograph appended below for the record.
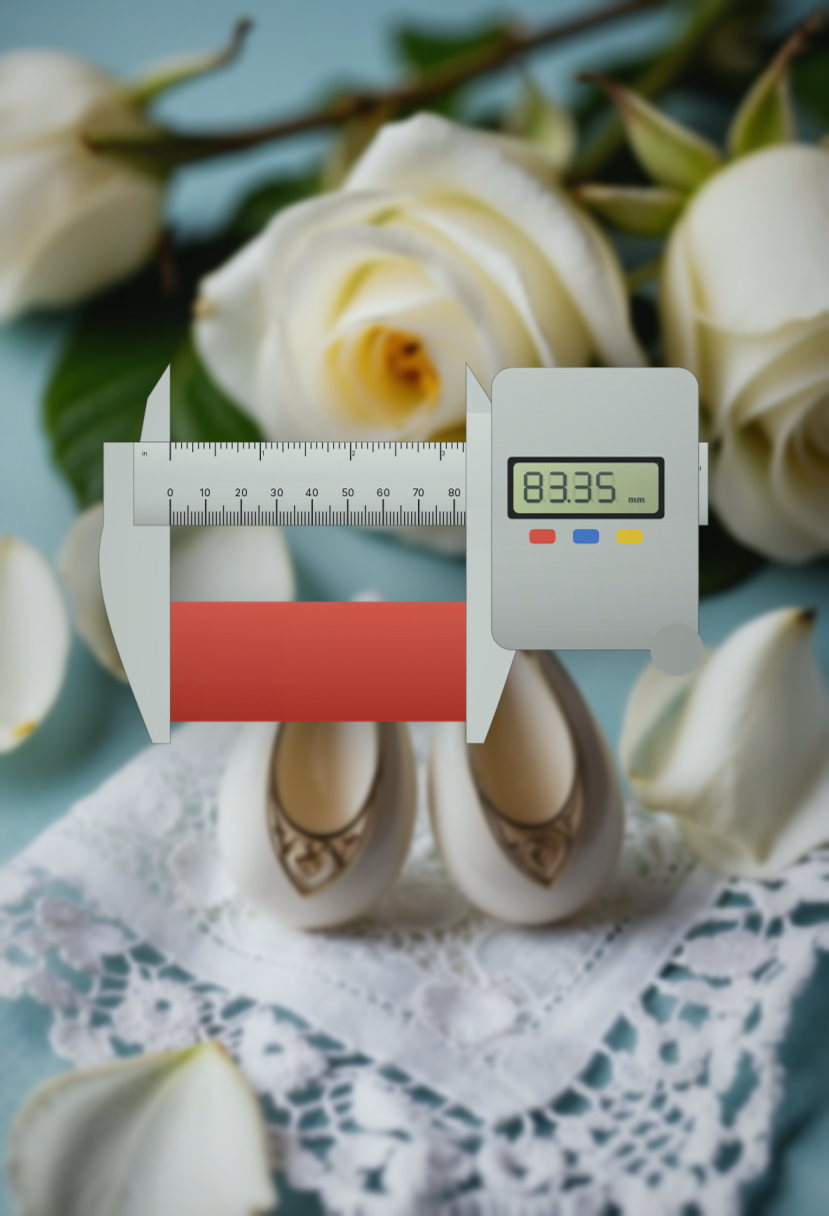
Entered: 83.35 mm
